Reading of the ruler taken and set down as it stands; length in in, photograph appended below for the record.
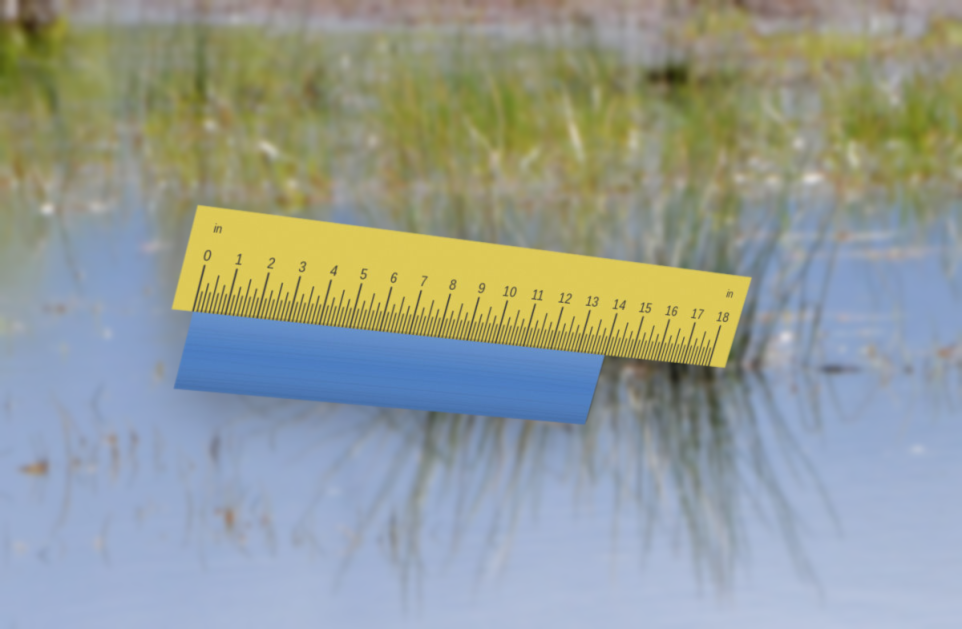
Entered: 14 in
